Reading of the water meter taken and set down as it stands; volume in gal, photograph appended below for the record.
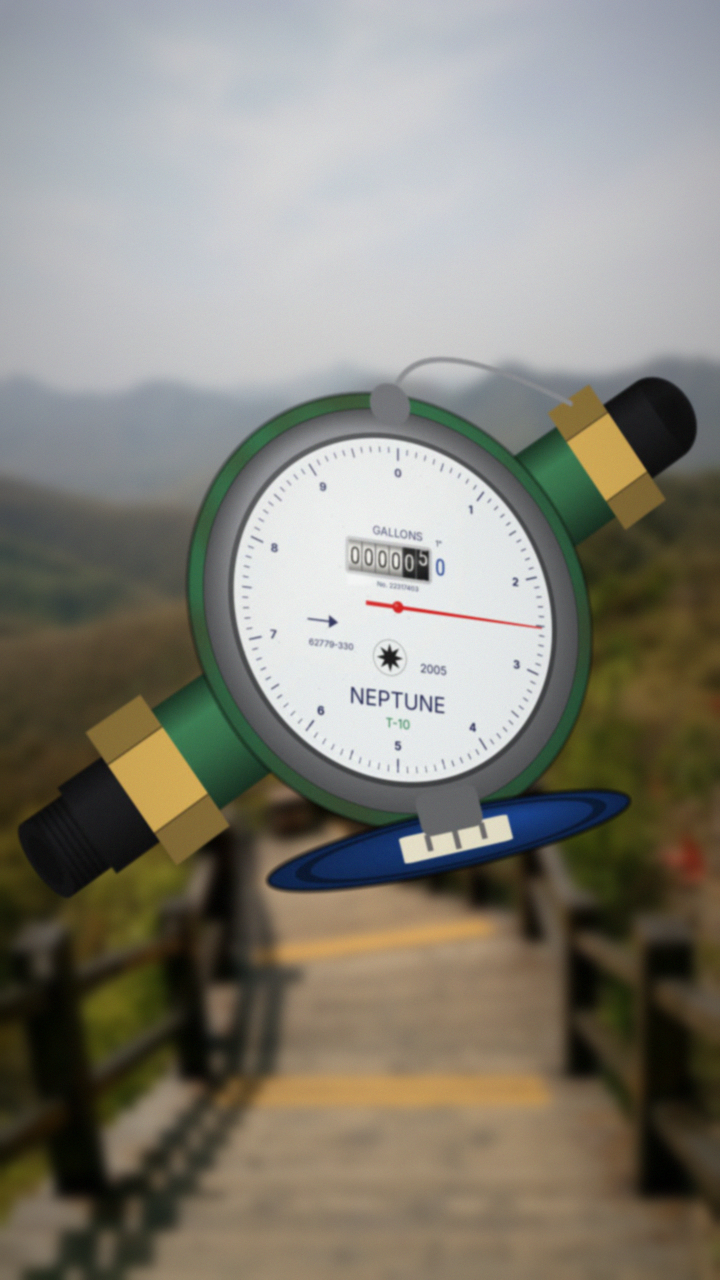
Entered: 52.5 gal
